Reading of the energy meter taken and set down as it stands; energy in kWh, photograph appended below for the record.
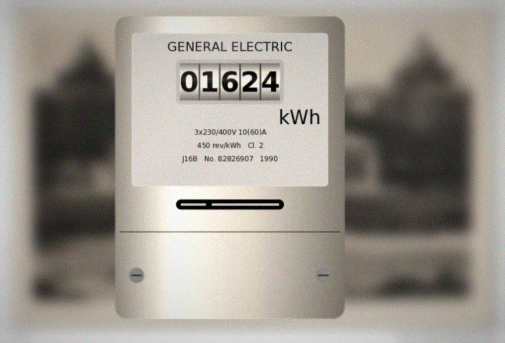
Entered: 1624 kWh
